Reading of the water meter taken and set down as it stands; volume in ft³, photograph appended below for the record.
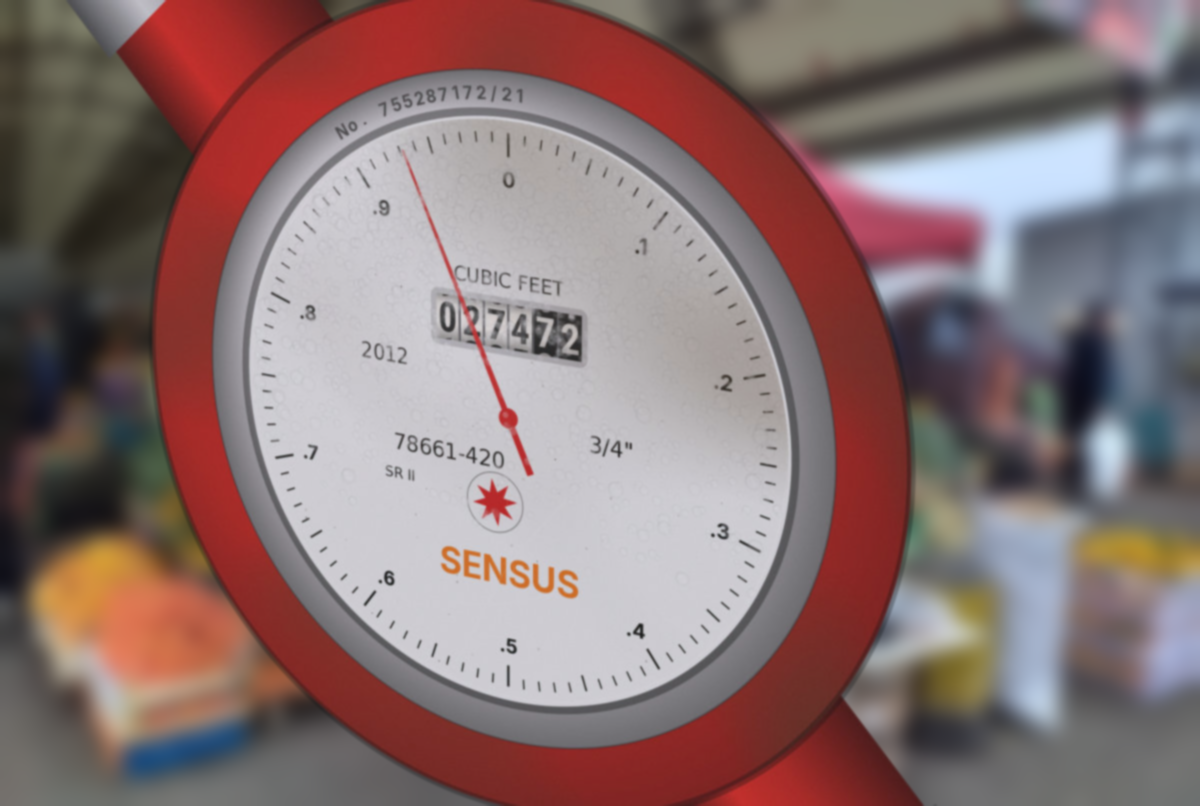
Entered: 27471.93 ft³
